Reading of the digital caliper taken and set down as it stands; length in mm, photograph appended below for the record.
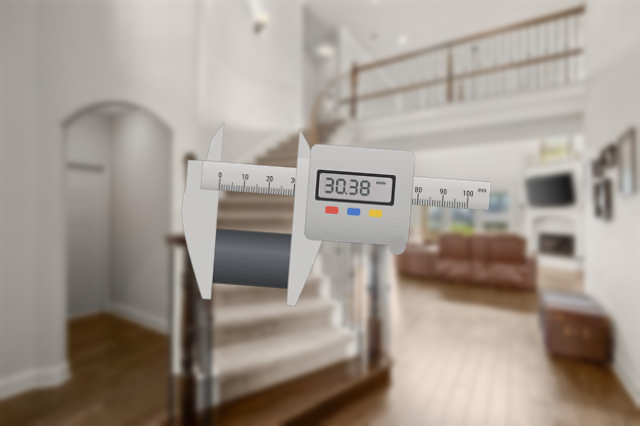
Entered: 30.38 mm
